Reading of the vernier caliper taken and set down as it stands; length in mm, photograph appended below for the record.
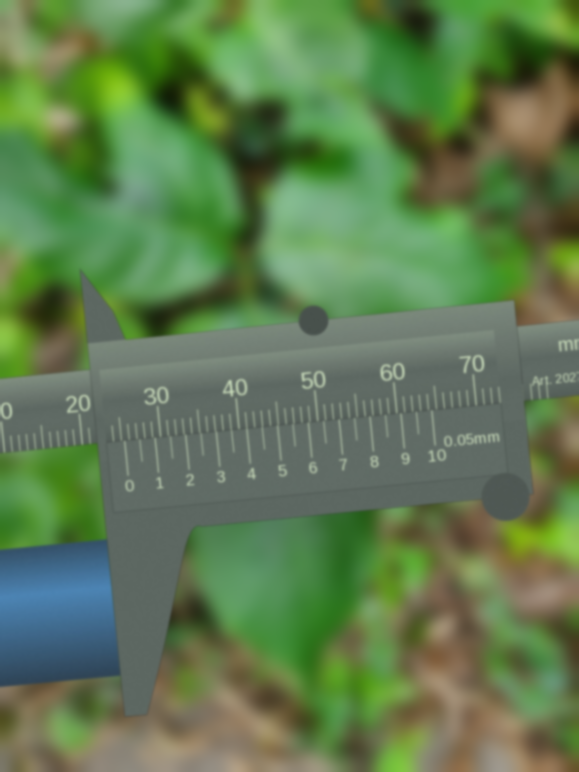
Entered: 25.4 mm
